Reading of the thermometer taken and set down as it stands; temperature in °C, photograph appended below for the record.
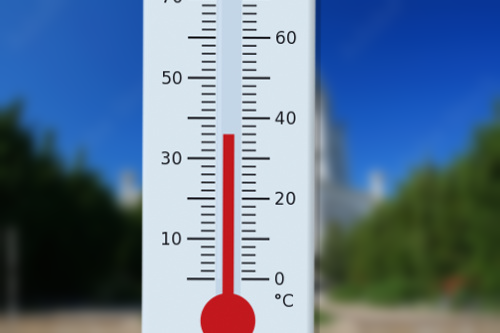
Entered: 36 °C
